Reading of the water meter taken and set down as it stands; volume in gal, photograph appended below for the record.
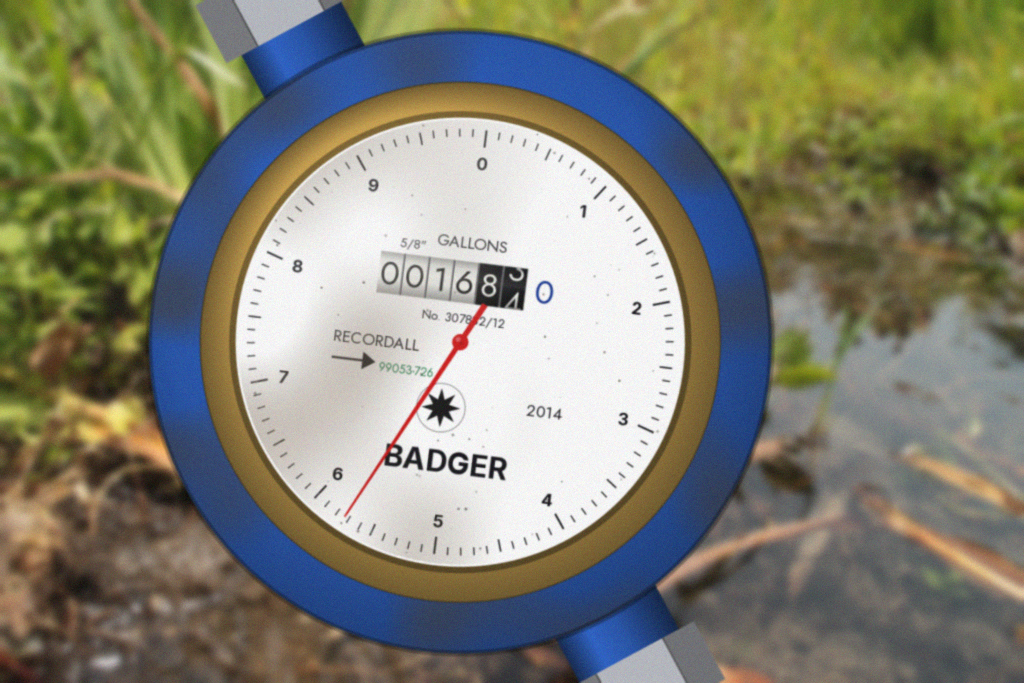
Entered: 16835.7 gal
